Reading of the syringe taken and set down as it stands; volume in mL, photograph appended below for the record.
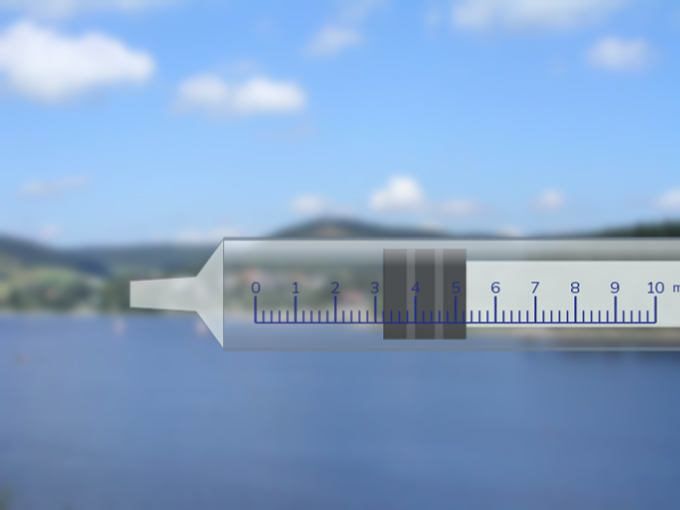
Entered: 3.2 mL
